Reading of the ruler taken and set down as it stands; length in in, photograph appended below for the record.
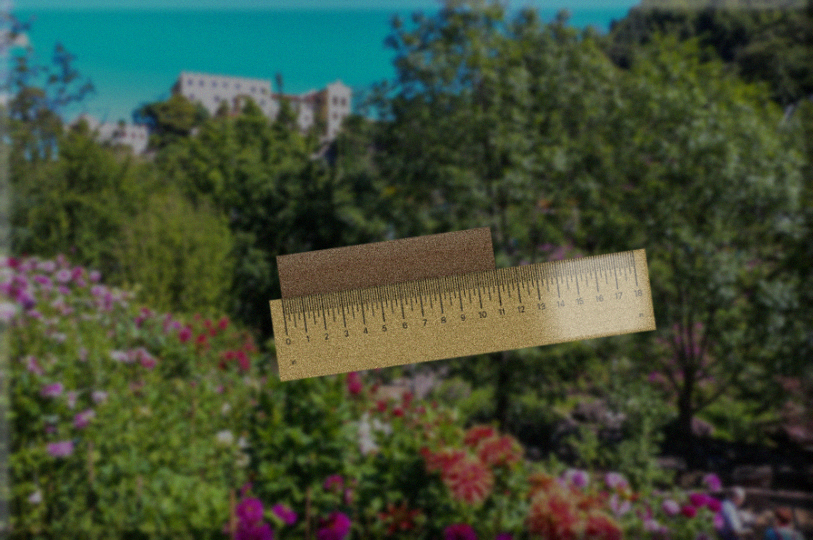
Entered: 11 in
